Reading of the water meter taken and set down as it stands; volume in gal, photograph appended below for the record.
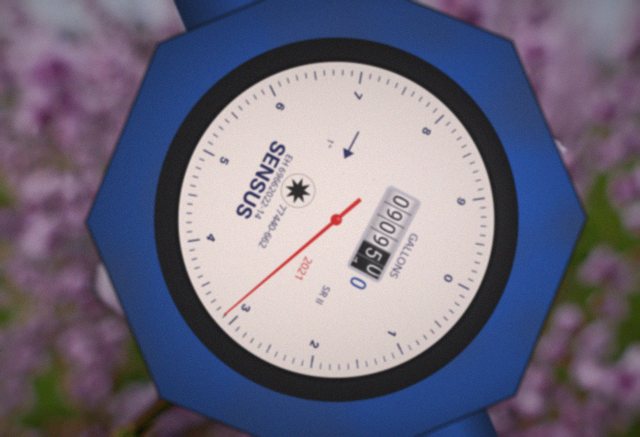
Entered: 909503.1 gal
